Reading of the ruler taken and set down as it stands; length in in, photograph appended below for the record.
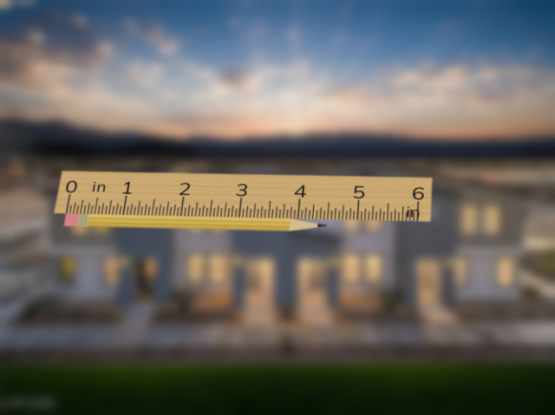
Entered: 4.5 in
